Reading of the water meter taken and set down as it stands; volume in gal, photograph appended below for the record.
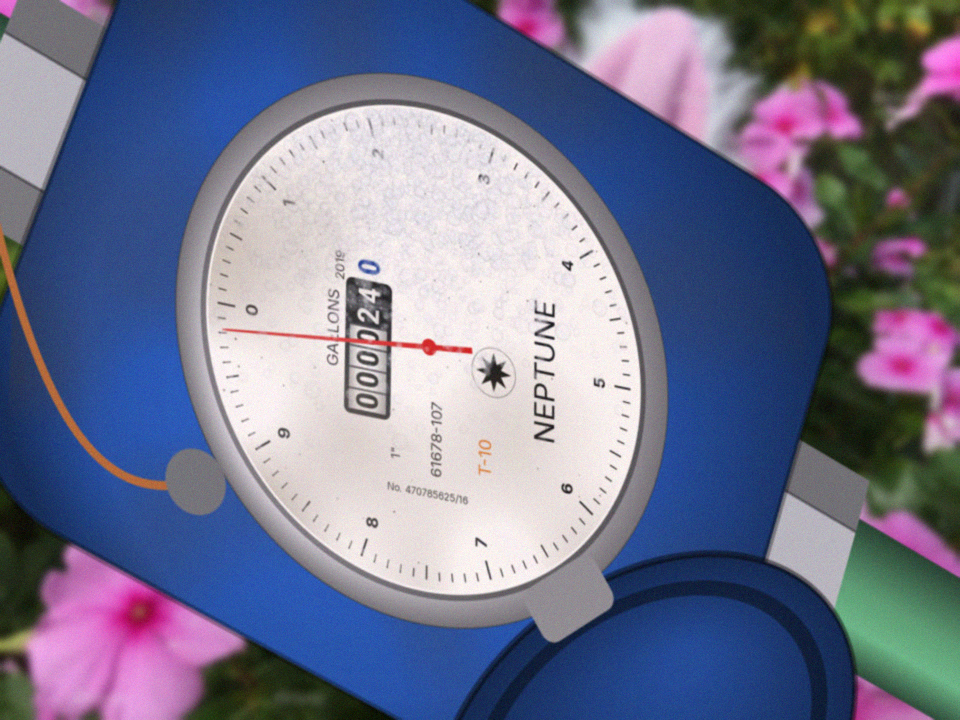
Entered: 239.8 gal
